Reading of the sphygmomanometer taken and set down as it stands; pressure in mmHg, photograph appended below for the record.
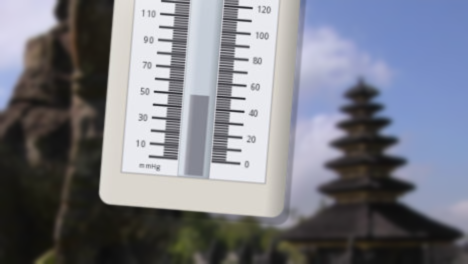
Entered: 50 mmHg
